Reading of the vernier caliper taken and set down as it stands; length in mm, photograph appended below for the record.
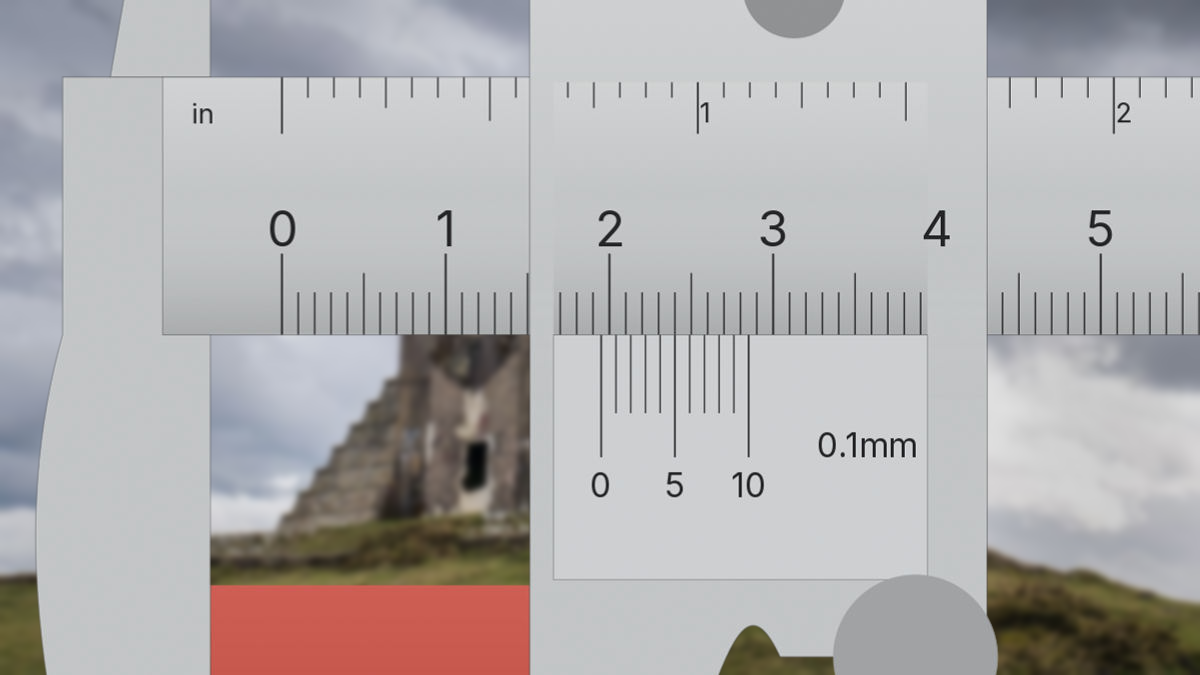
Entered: 19.5 mm
